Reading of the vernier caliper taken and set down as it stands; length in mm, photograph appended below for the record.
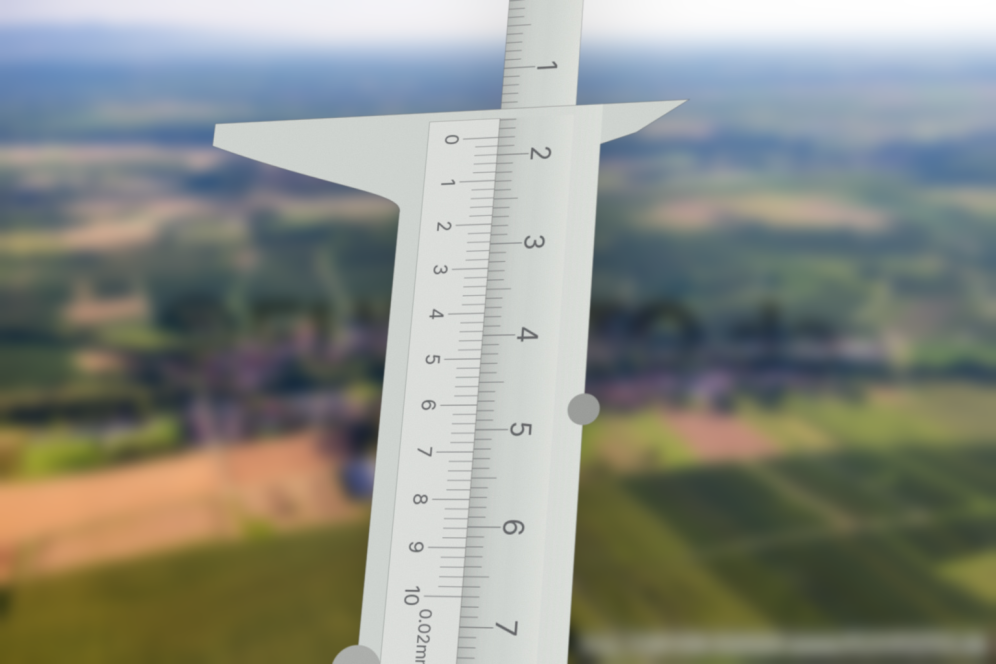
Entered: 18.0 mm
